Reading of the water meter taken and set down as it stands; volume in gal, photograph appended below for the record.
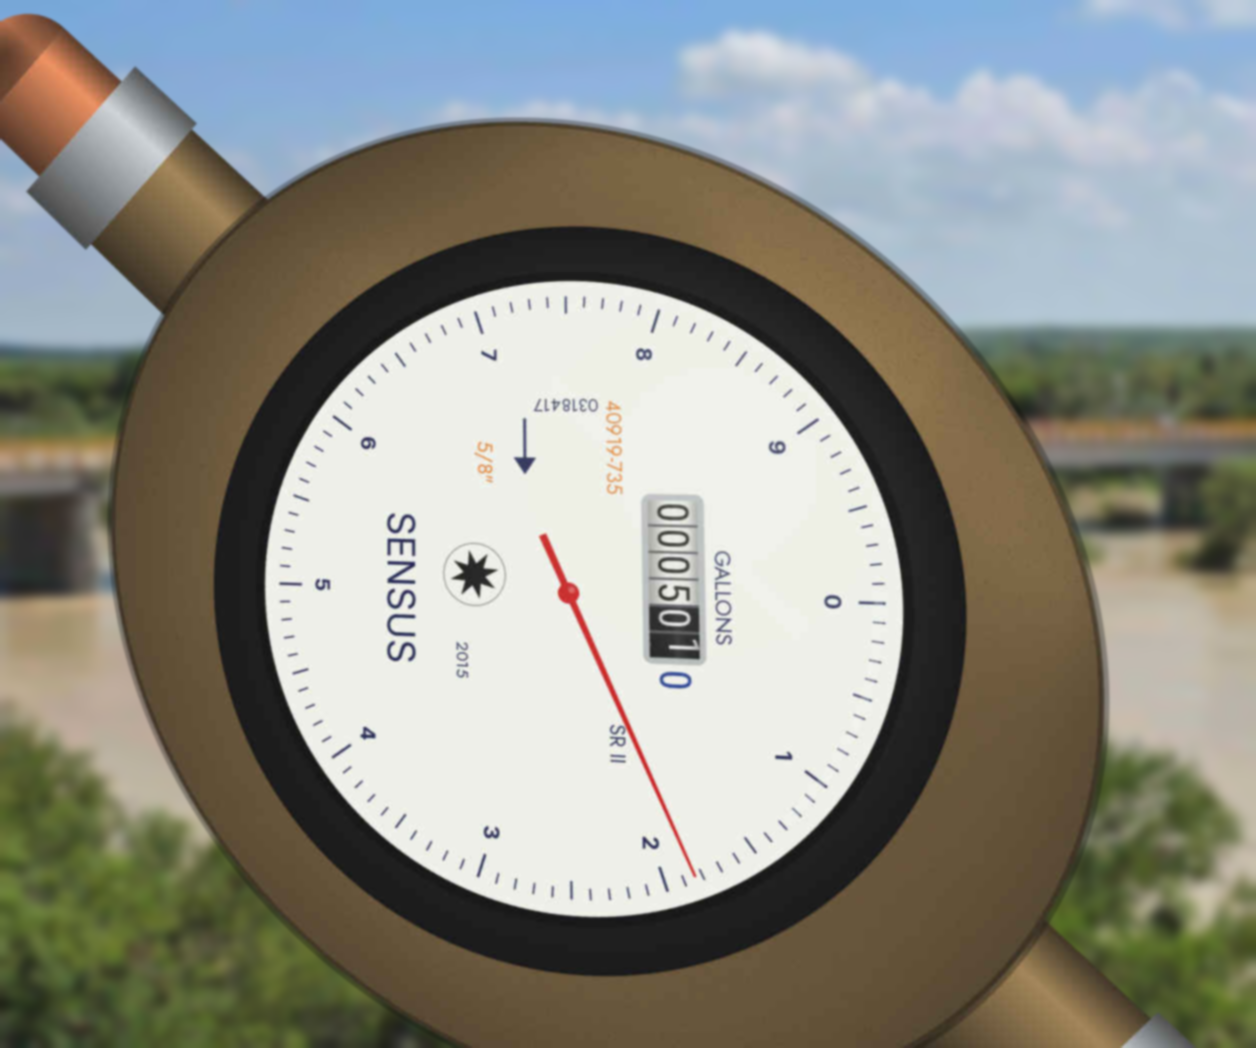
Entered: 5011.8 gal
